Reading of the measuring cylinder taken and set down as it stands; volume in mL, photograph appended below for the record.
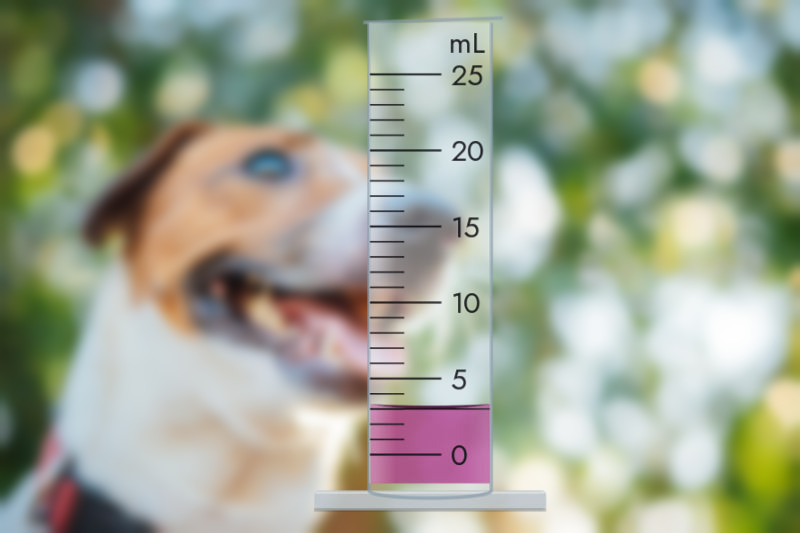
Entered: 3 mL
